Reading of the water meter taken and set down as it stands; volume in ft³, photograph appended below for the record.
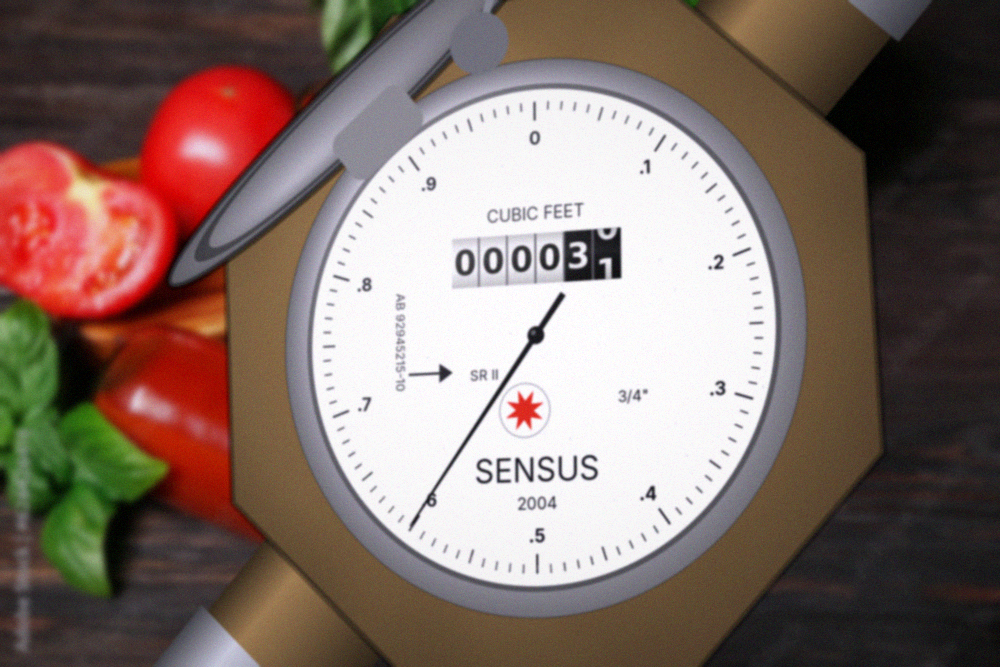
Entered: 30.60 ft³
